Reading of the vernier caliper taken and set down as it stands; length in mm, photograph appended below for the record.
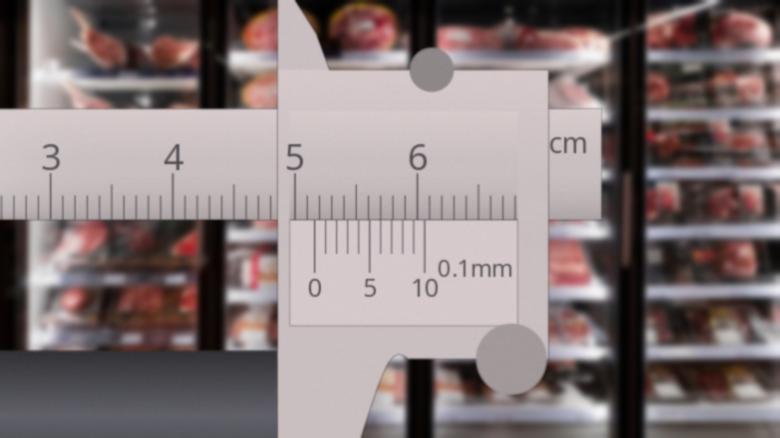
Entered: 51.6 mm
